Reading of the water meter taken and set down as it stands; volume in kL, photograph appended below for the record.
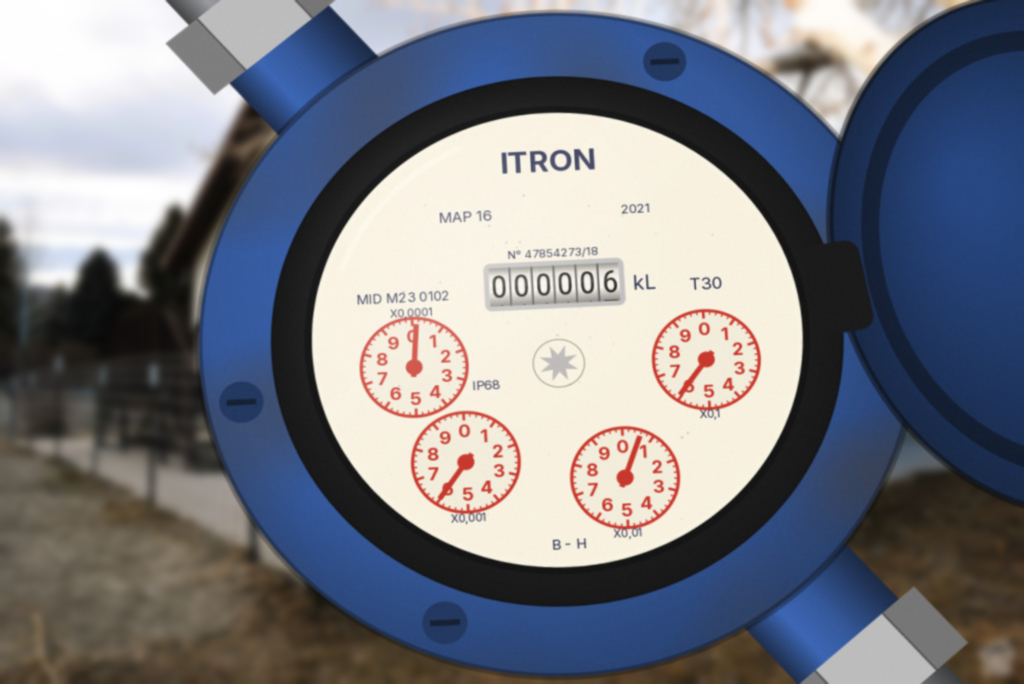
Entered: 6.6060 kL
